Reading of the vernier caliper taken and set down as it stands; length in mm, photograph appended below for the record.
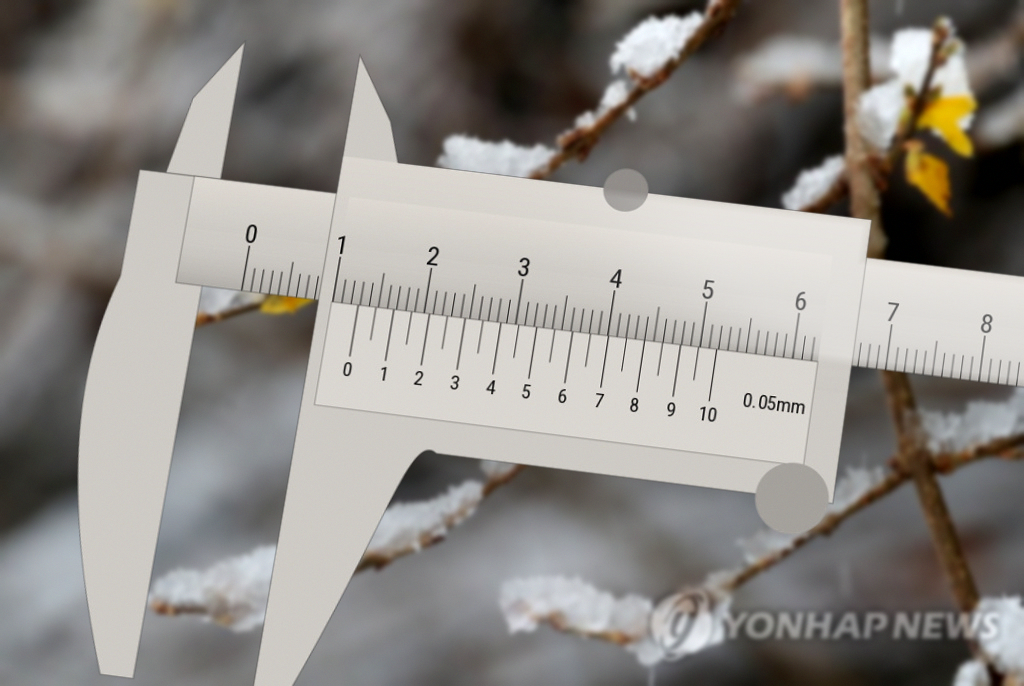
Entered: 12.8 mm
